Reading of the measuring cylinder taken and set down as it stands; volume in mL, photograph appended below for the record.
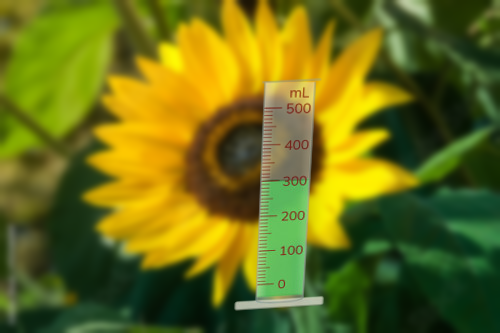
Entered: 300 mL
